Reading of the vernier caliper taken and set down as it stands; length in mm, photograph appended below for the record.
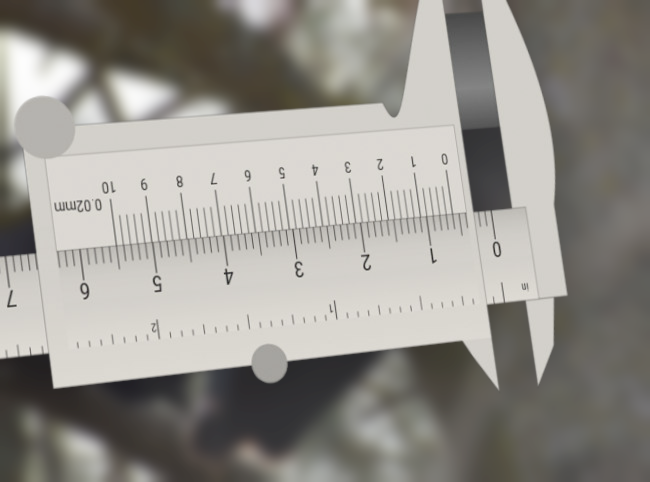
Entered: 6.0 mm
